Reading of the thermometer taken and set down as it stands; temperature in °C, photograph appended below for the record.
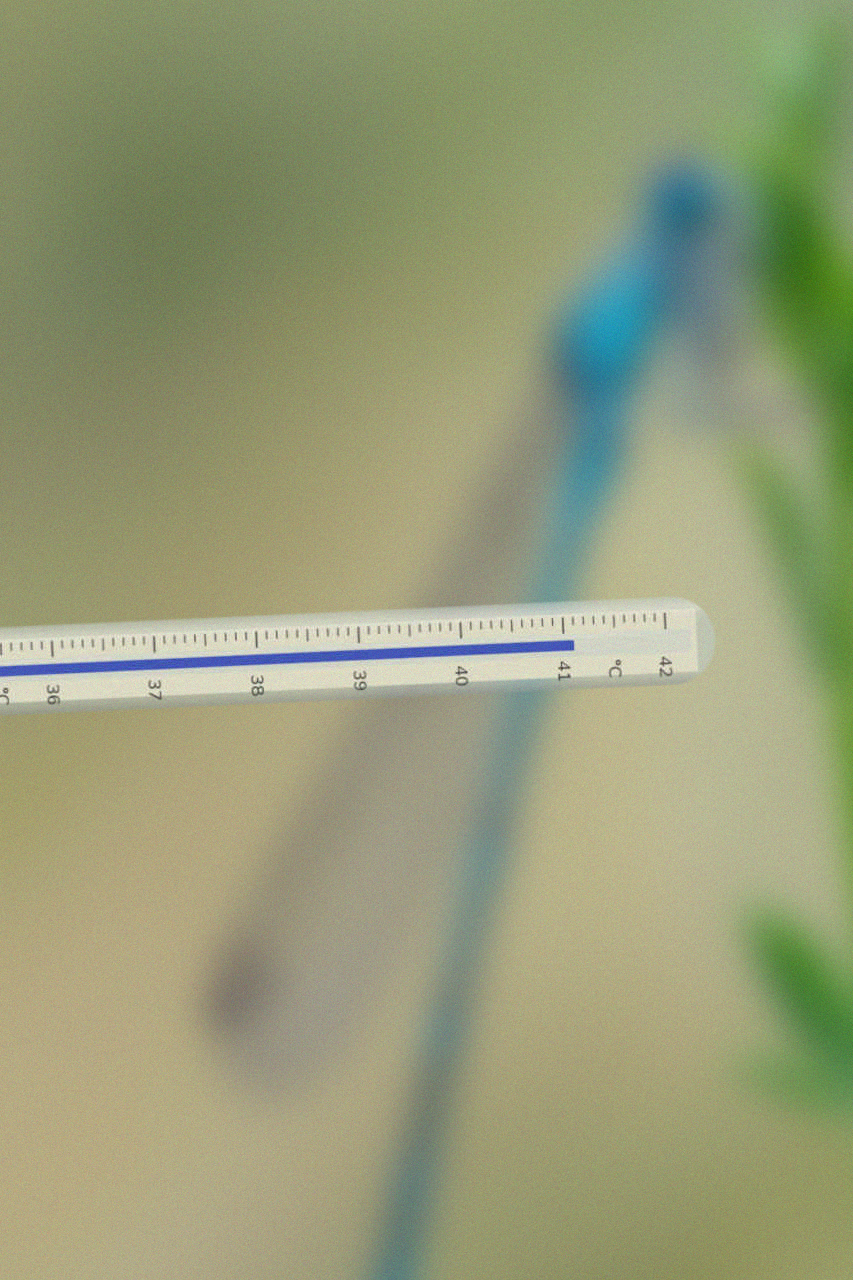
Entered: 41.1 °C
